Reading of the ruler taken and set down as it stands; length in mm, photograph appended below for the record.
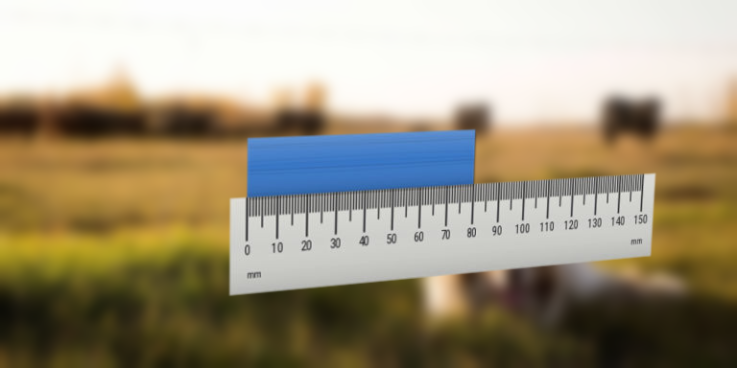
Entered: 80 mm
